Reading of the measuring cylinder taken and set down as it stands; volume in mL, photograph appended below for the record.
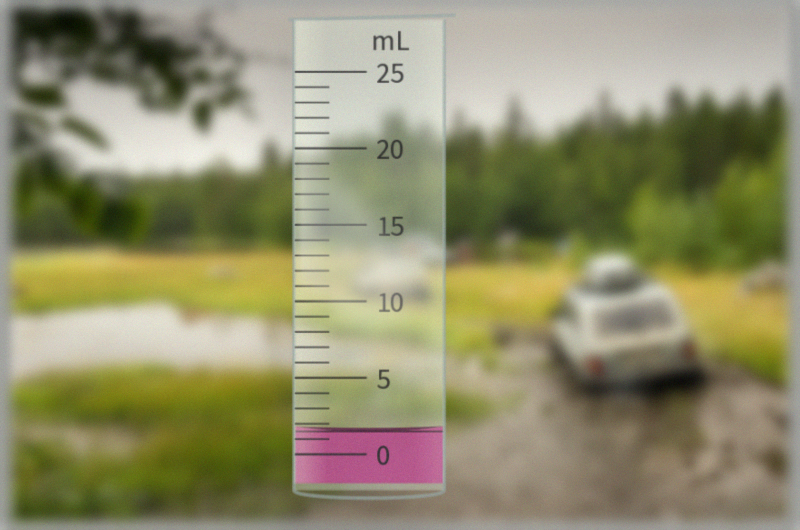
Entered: 1.5 mL
